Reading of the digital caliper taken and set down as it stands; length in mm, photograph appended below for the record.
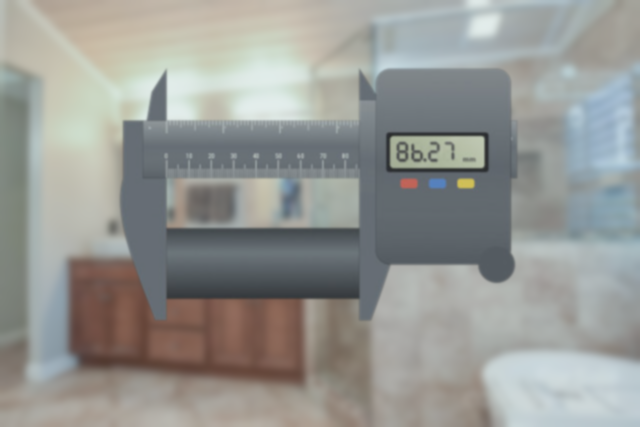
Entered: 86.27 mm
